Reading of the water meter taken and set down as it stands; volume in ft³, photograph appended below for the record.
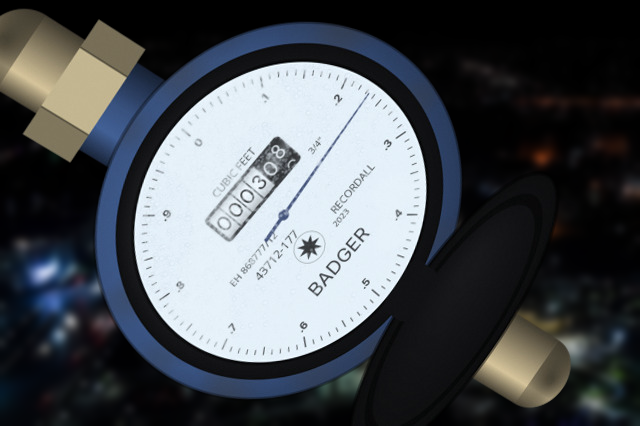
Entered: 308.23 ft³
